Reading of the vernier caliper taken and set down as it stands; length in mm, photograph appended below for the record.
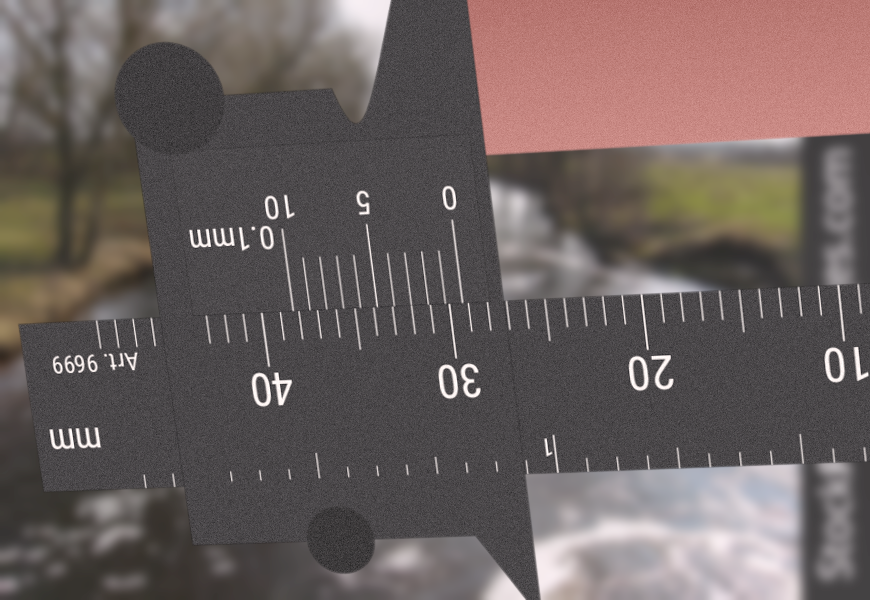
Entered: 29.3 mm
